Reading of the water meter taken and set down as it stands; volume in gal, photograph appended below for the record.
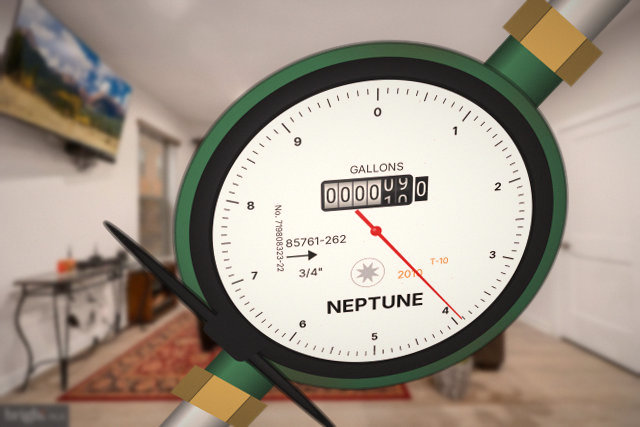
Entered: 93.9 gal
